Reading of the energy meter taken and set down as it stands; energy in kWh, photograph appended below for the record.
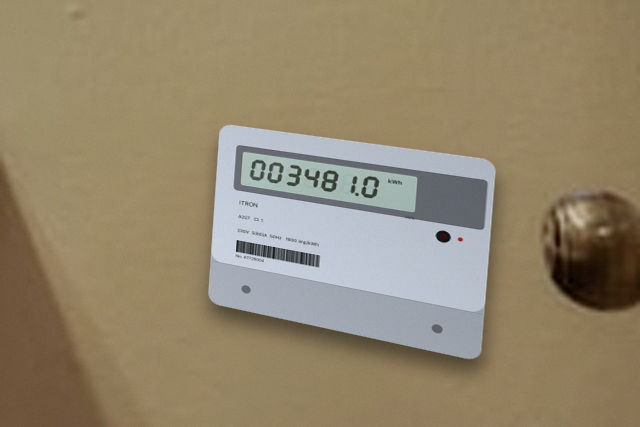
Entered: 3481.0 kWh
